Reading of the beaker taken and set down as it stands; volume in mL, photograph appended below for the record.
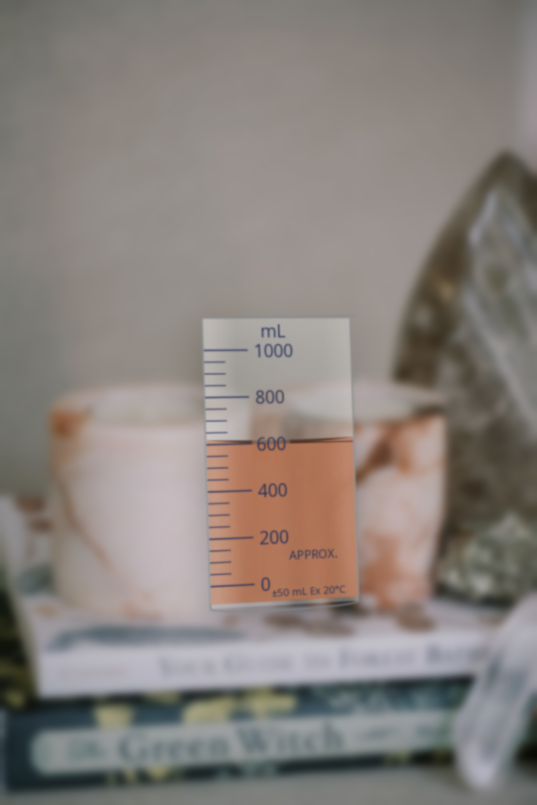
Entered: 600 mL
